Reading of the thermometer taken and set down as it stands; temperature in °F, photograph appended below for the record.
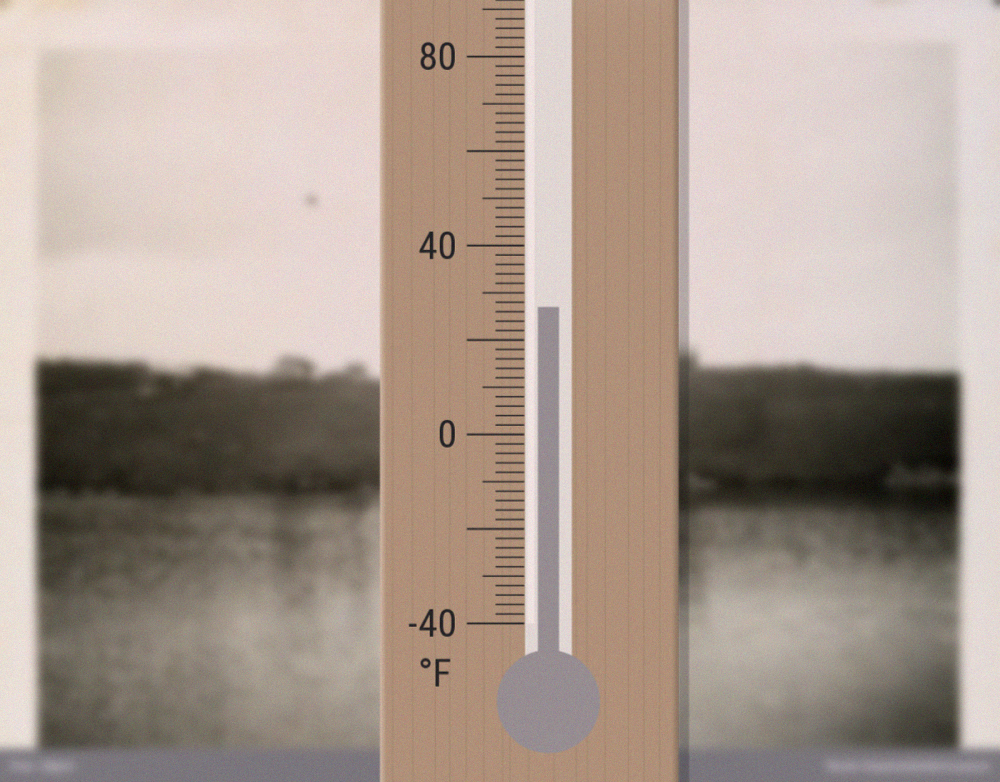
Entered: 27 °F
